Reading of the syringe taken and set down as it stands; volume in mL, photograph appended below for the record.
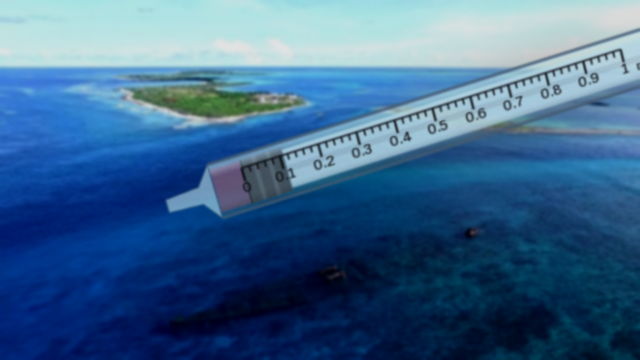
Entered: 0 mL
